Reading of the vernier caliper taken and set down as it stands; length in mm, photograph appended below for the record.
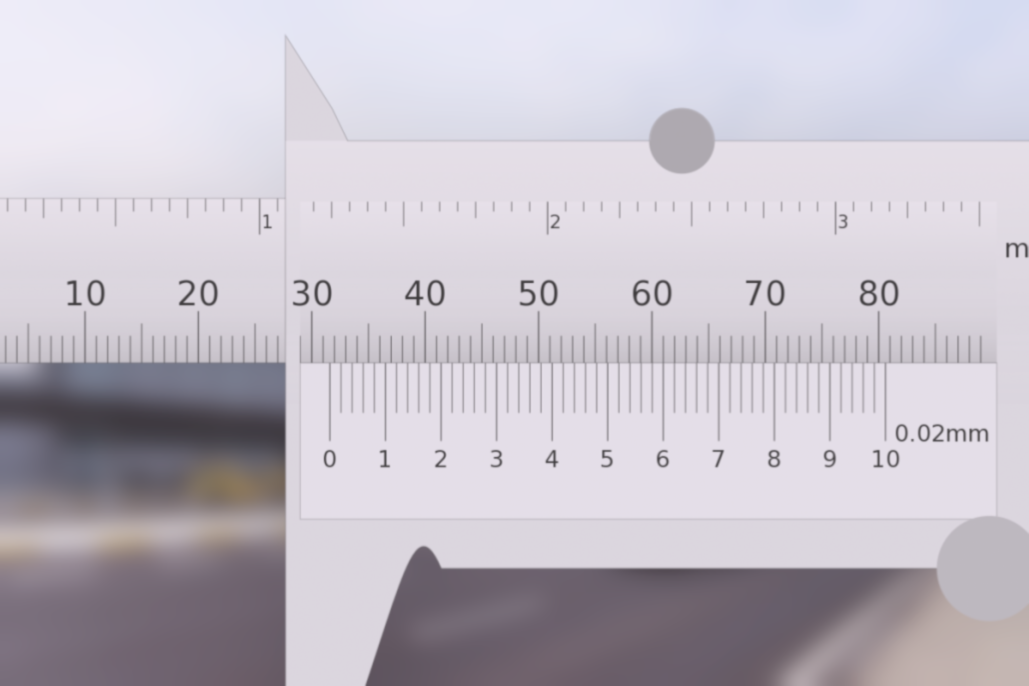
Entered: 31.6 mm
